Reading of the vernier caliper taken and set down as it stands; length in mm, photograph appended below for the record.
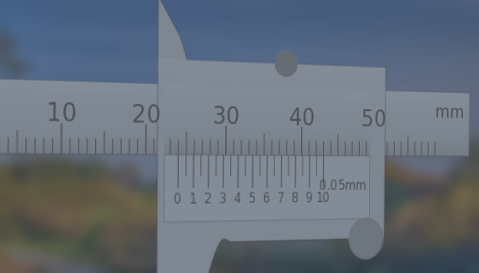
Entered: 24.0 mm
